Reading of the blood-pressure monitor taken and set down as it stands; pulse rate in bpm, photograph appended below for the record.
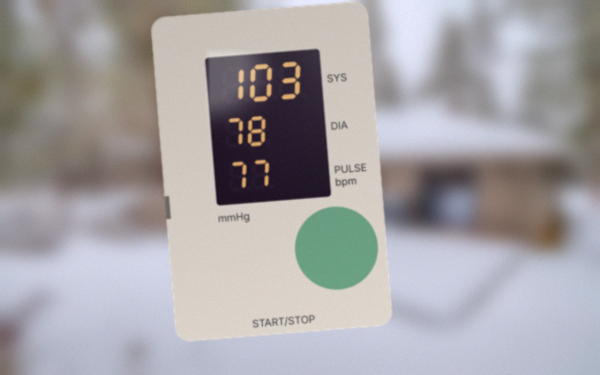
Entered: 77 bpm
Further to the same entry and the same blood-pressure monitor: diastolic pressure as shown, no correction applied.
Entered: 78 mmHg
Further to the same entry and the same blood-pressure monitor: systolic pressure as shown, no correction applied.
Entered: 103 mmHg
